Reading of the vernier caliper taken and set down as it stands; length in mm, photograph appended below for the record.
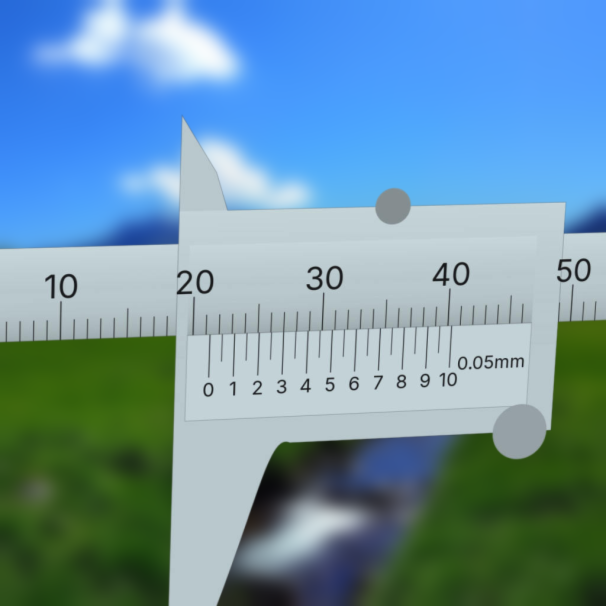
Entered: 21.3 mm
